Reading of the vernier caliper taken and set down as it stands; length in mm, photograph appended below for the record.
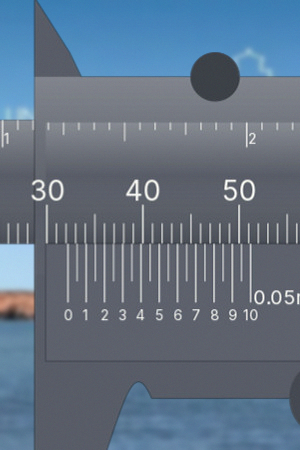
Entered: 32.2 mm
